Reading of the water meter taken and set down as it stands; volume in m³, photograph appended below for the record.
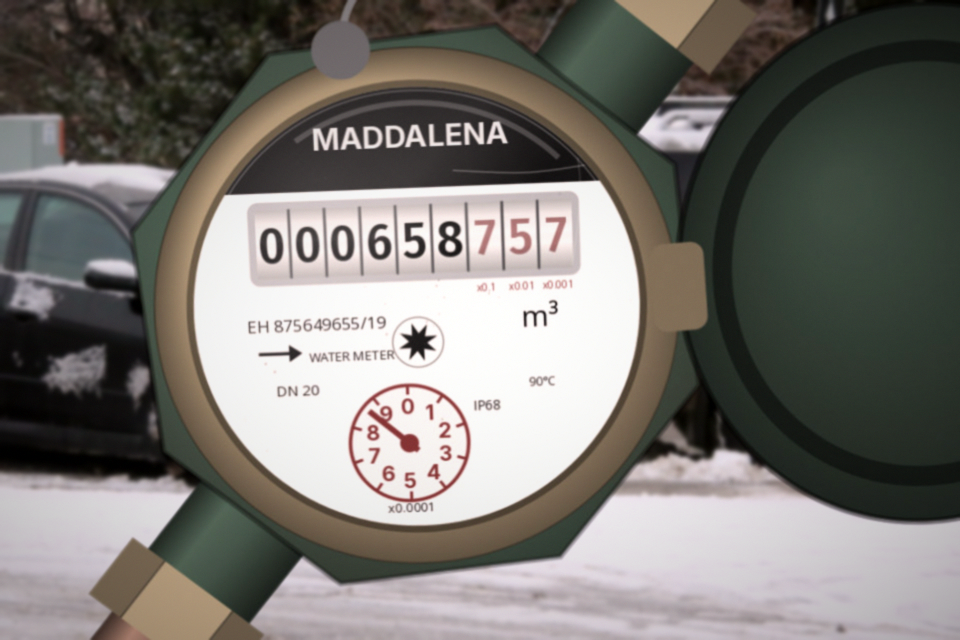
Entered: 658.7578 m³
